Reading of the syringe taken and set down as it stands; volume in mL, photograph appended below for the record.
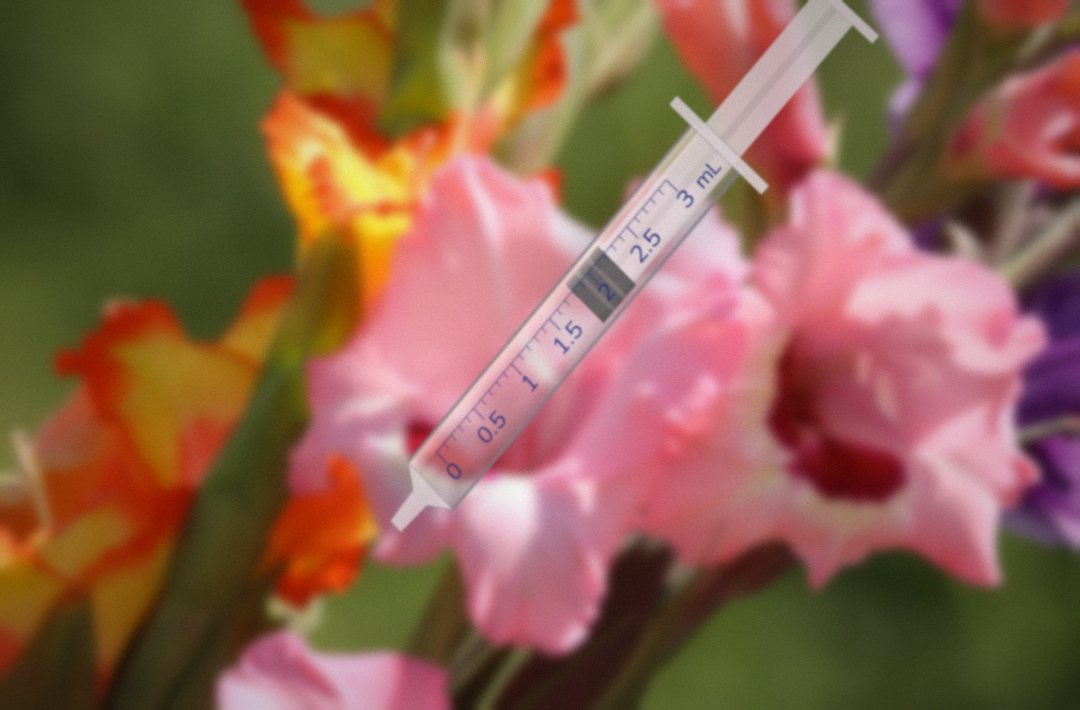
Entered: 1.8 mL
